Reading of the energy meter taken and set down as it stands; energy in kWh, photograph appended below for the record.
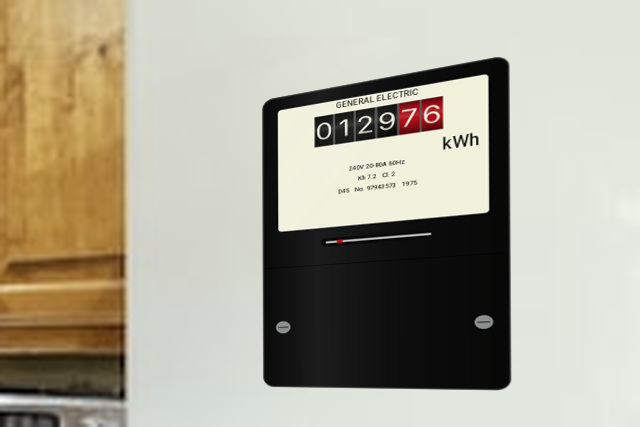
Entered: 129.76 kWh
